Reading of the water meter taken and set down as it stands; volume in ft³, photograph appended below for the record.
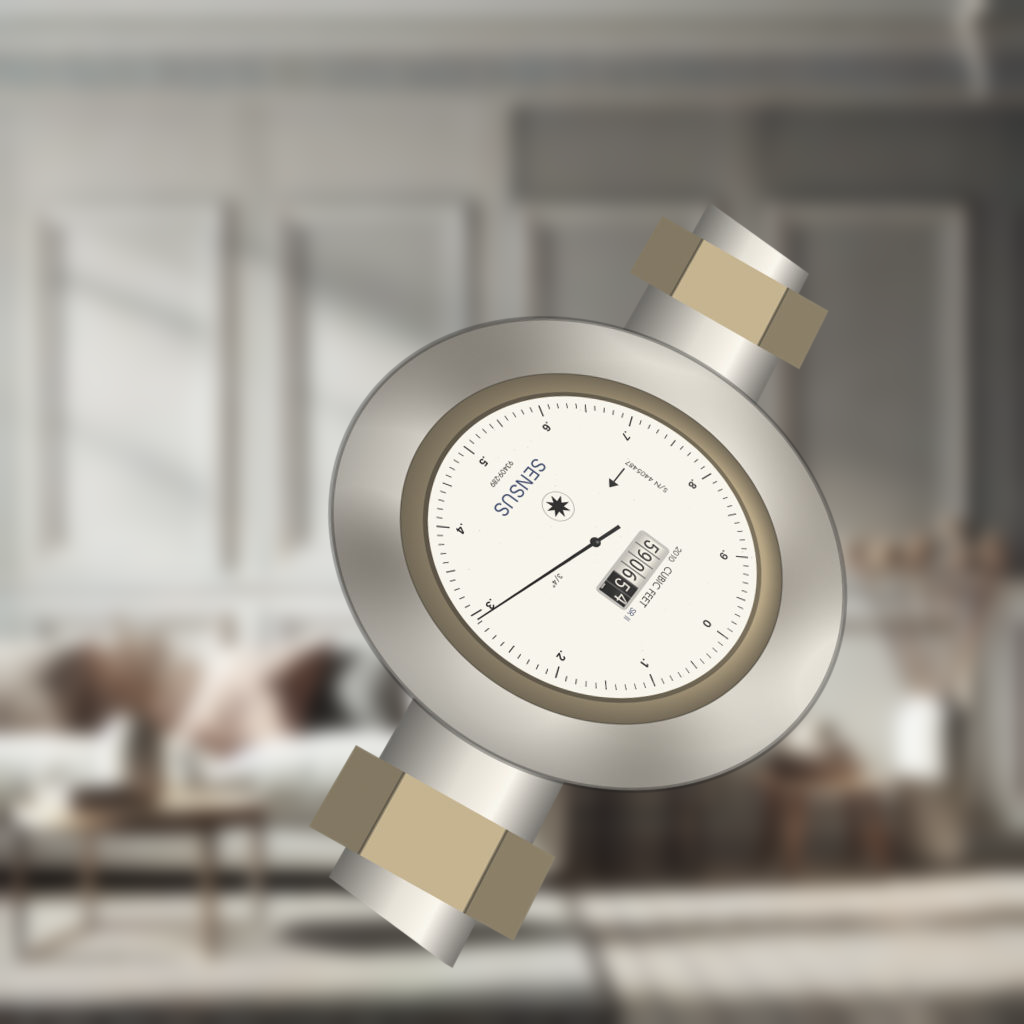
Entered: 590654.29 ft³
